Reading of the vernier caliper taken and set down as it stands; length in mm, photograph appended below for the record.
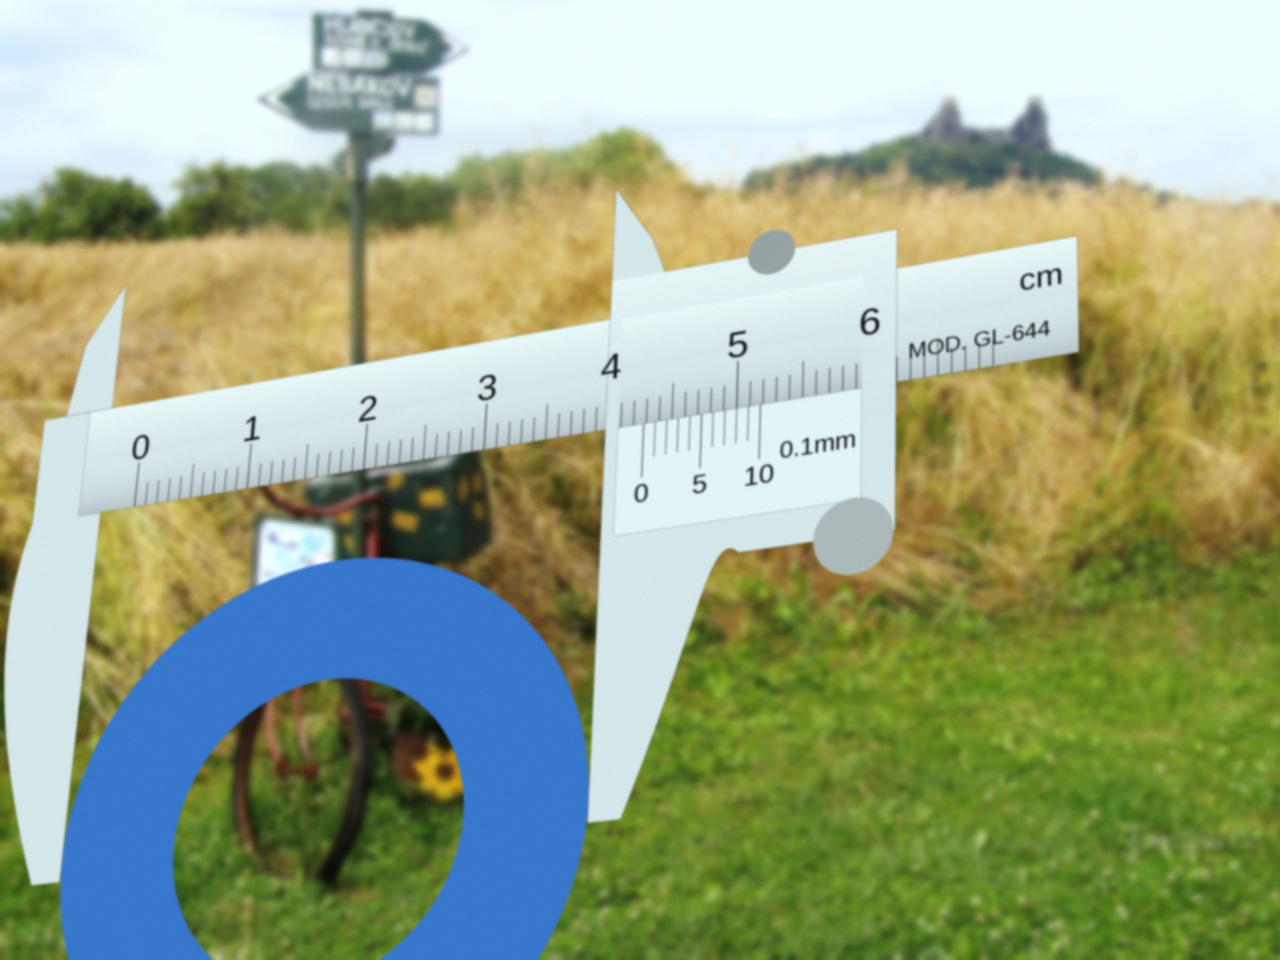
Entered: 42.8 mm
